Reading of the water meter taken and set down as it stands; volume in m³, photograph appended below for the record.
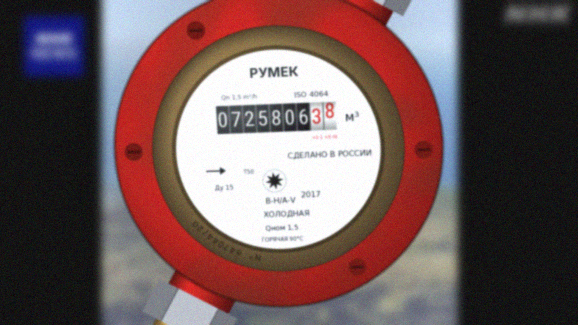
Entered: 725806.38 m³
